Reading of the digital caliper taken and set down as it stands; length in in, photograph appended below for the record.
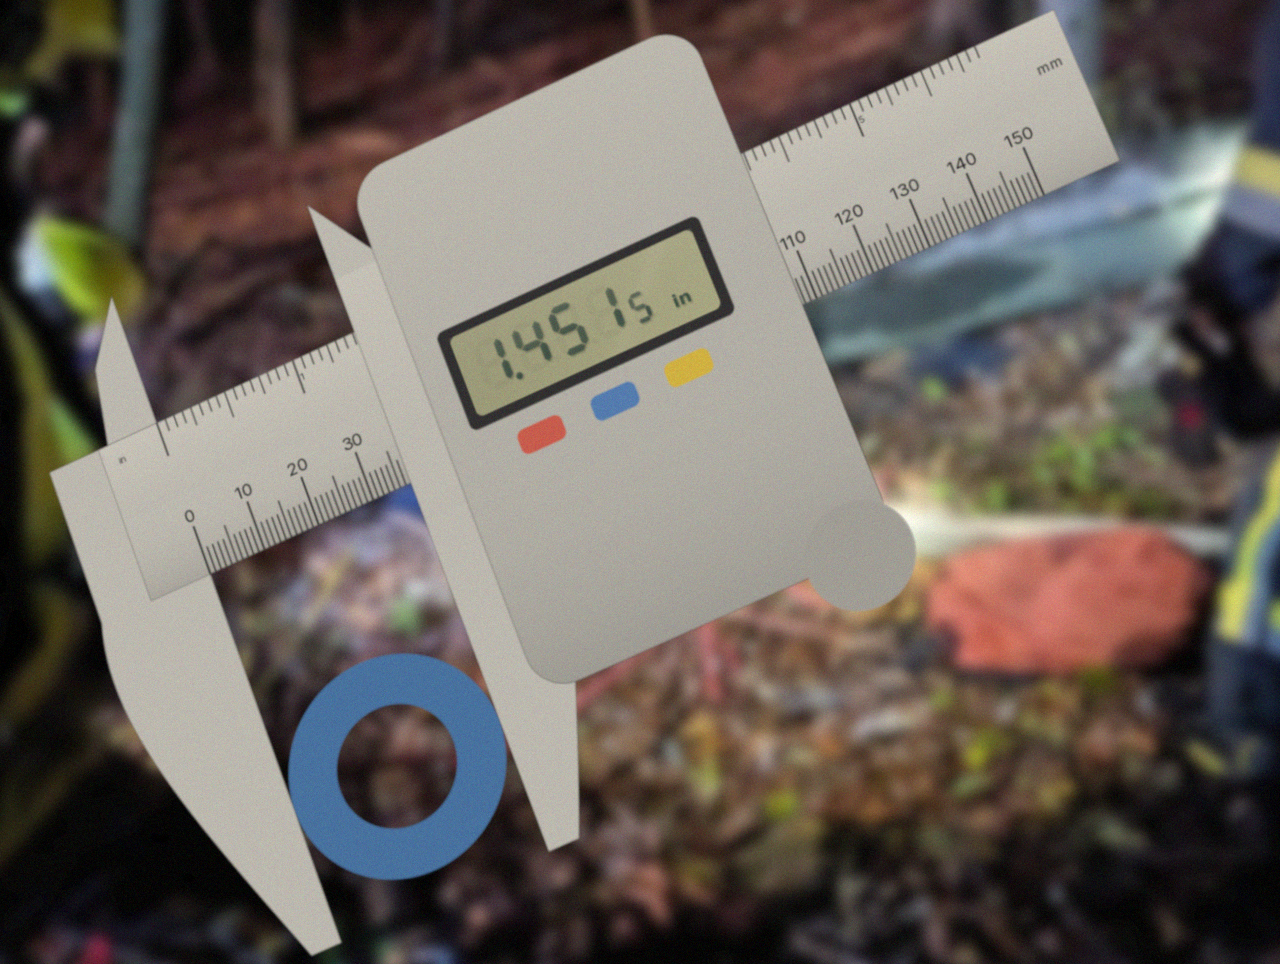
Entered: 1.4515 in
